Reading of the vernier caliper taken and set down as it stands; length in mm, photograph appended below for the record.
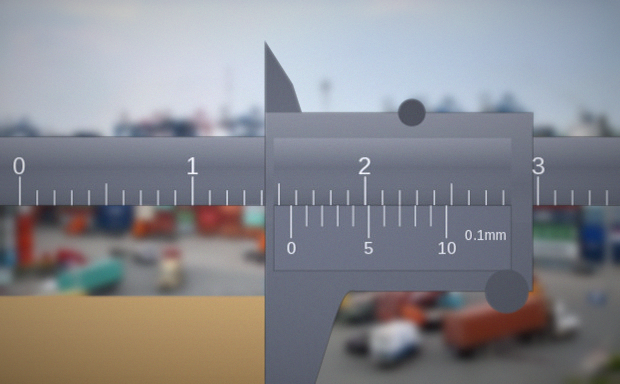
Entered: 15.7 mm
